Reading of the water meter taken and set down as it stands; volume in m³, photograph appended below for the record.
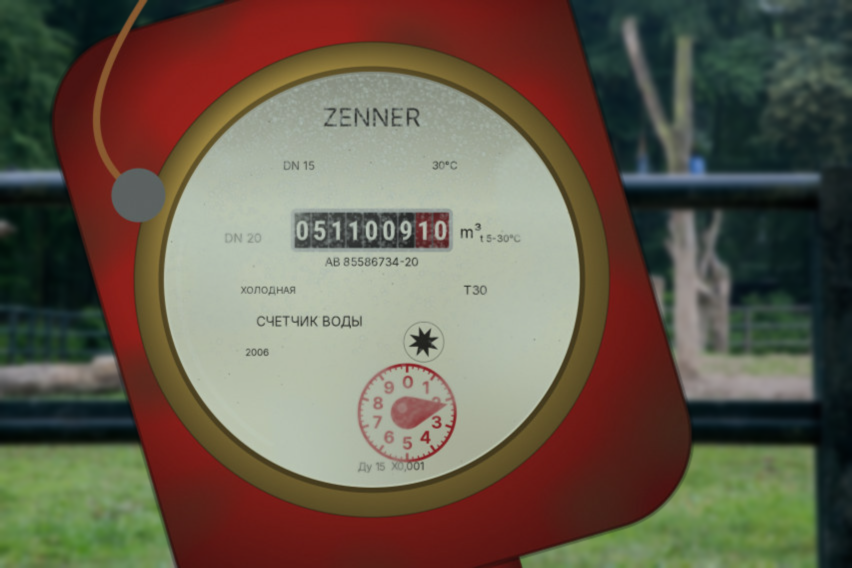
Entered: 511009.102 m³
